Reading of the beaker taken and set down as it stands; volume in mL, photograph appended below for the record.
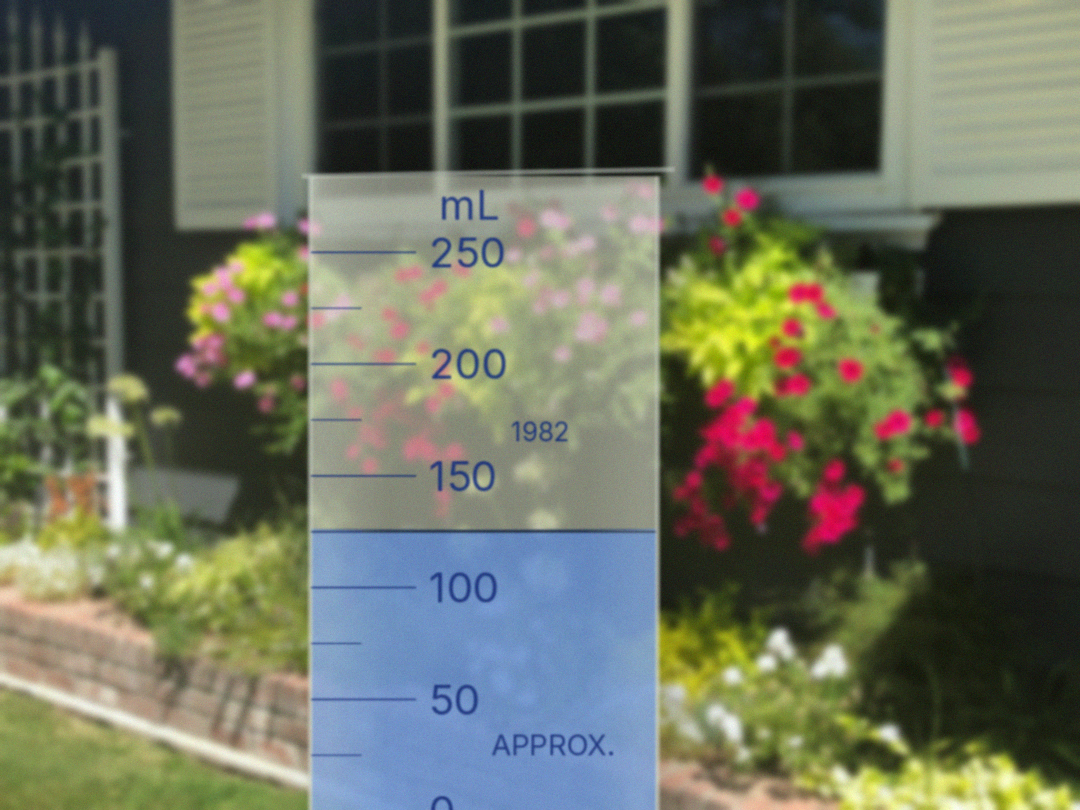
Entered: 125 mL
